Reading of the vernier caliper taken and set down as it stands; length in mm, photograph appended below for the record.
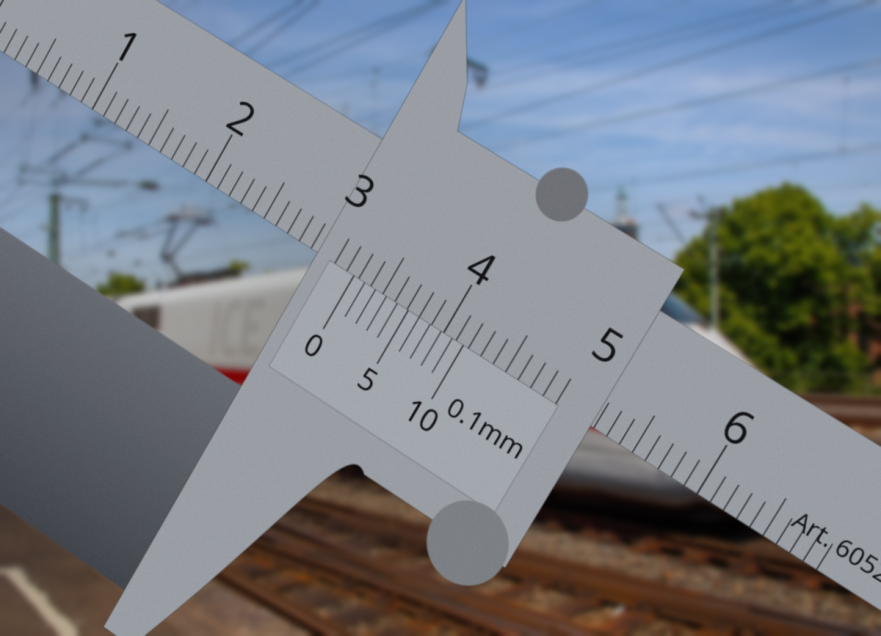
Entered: 32.6 mm
